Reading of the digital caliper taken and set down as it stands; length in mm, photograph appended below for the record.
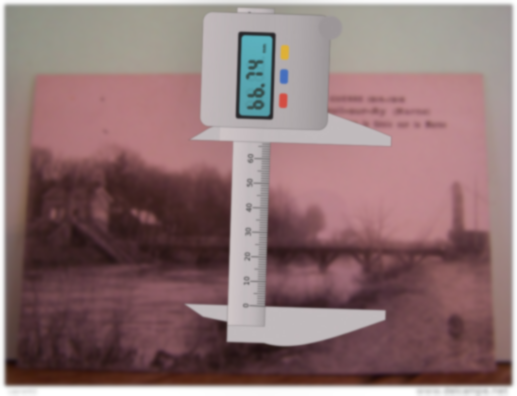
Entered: 66.74 mm
